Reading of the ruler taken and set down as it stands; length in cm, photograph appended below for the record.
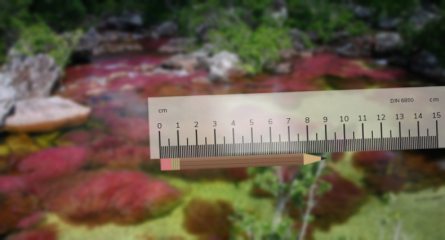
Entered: 9 cm
